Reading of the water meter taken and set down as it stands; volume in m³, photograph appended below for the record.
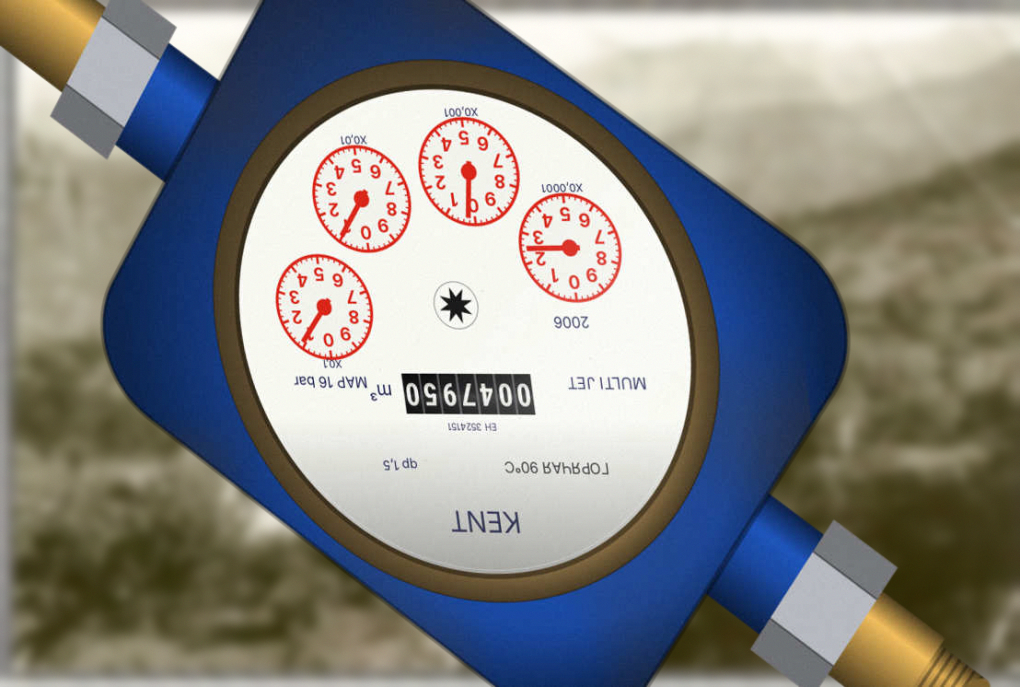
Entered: 47950.1102 m³
